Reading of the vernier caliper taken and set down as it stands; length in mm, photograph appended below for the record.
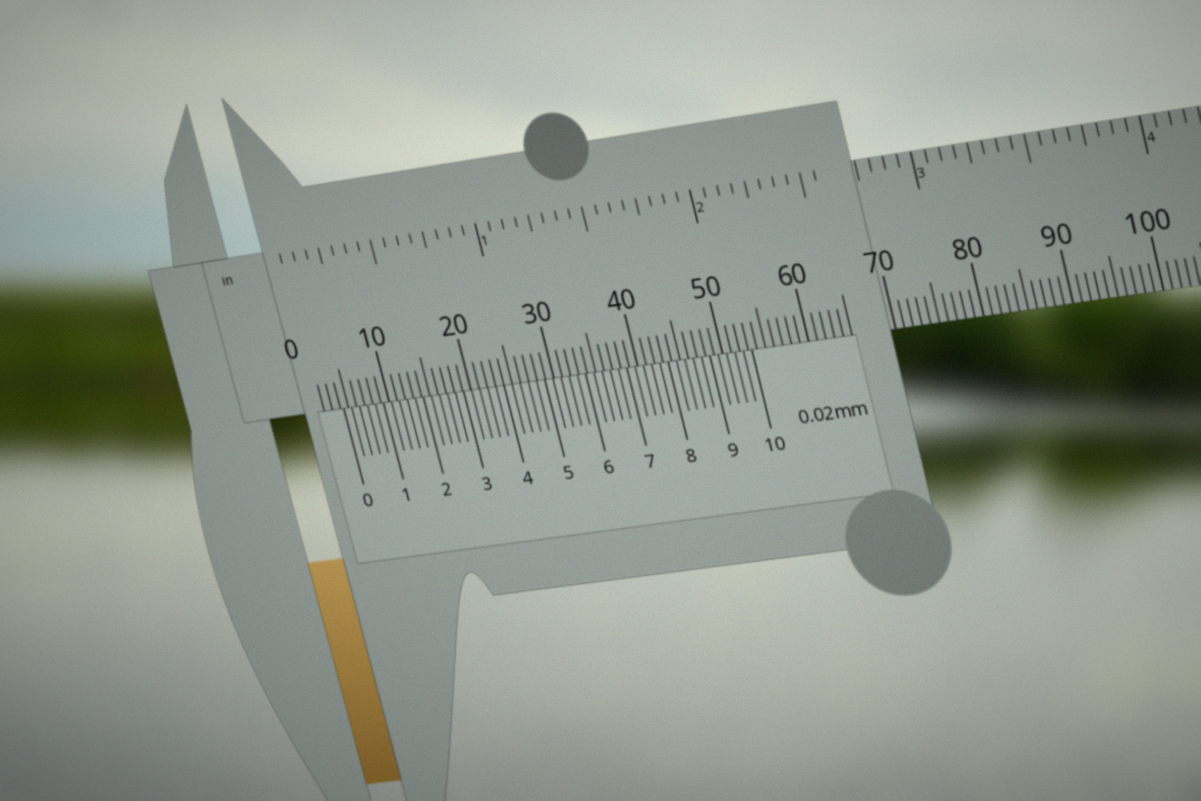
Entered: 4.4 mm
